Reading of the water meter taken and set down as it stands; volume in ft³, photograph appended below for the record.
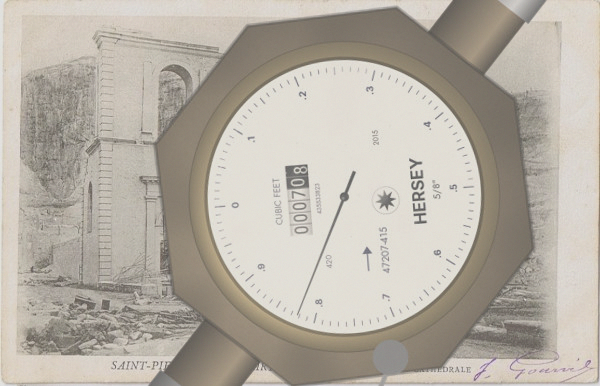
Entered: 707.82 ft³
